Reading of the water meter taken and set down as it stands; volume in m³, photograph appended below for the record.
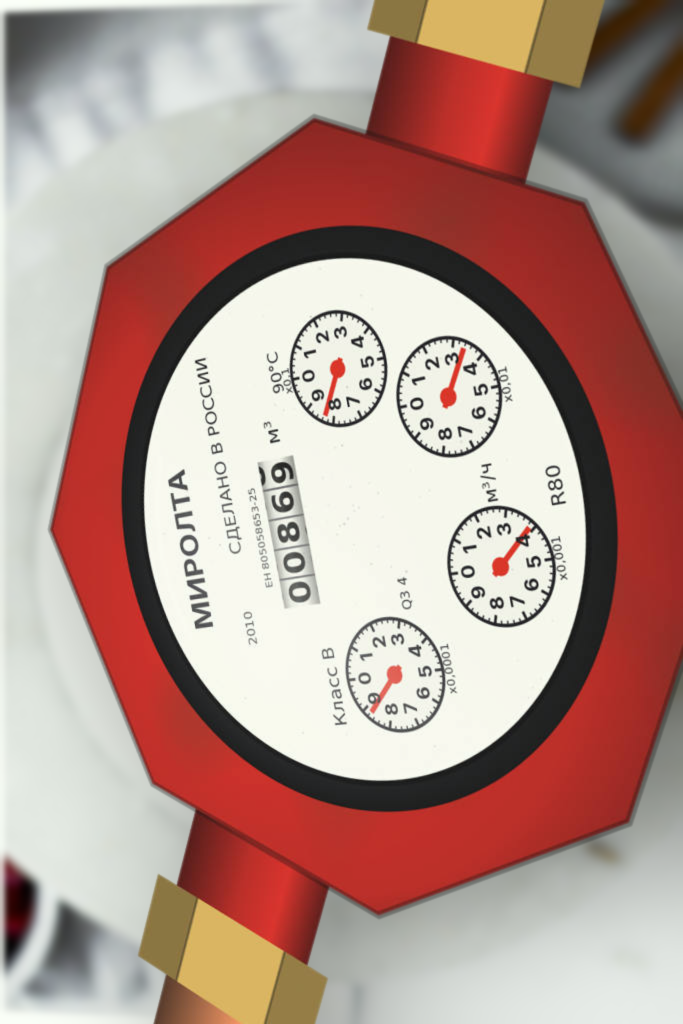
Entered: 868.8338 m³
